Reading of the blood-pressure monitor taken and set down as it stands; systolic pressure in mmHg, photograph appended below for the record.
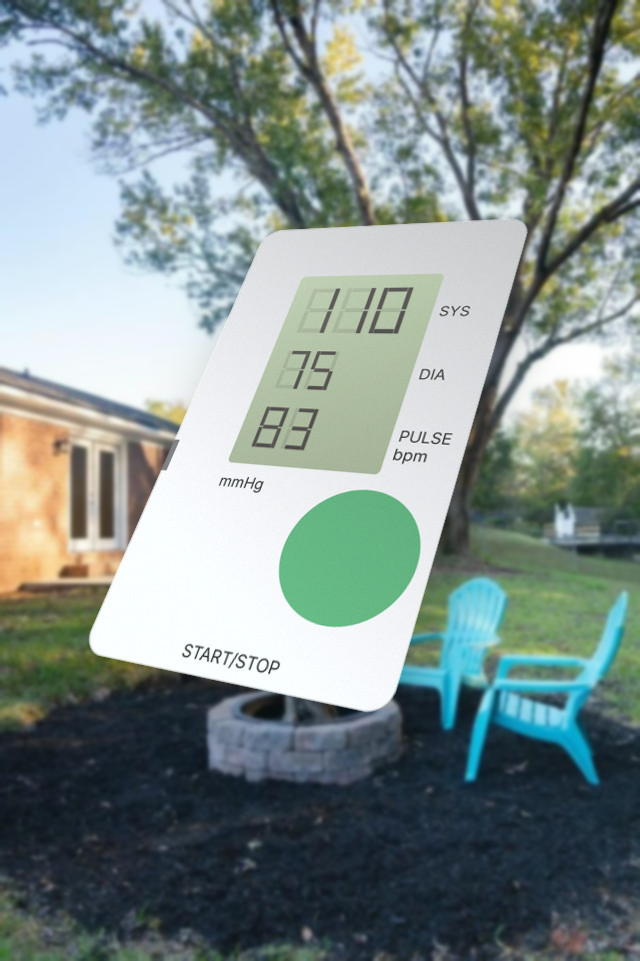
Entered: 110 mmHg
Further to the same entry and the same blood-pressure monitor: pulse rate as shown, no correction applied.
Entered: 83 bpm
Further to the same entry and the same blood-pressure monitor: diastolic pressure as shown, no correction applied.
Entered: 75 mmHg
